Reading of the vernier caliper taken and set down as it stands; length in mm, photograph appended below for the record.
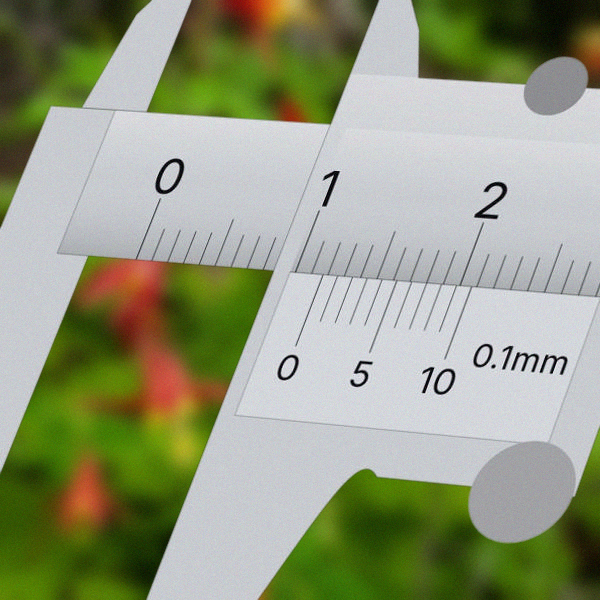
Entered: 11.7 mm
